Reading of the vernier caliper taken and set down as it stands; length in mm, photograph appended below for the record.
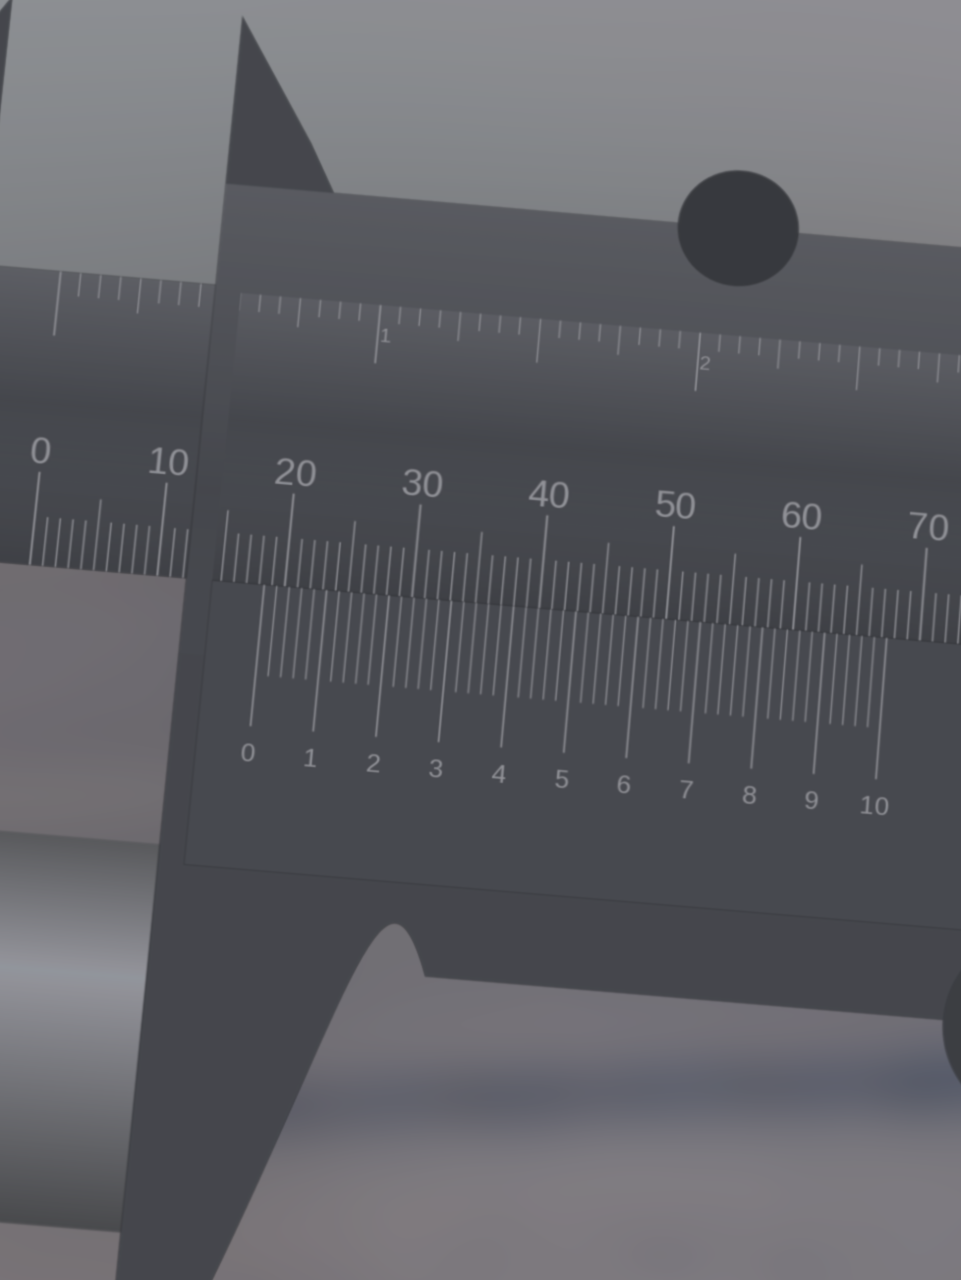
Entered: 18.4 mm
